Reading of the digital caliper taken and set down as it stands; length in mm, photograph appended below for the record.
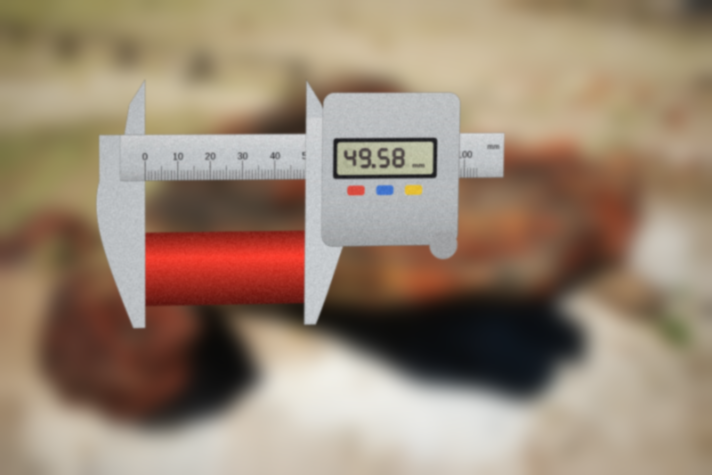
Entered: 49.58 mm
